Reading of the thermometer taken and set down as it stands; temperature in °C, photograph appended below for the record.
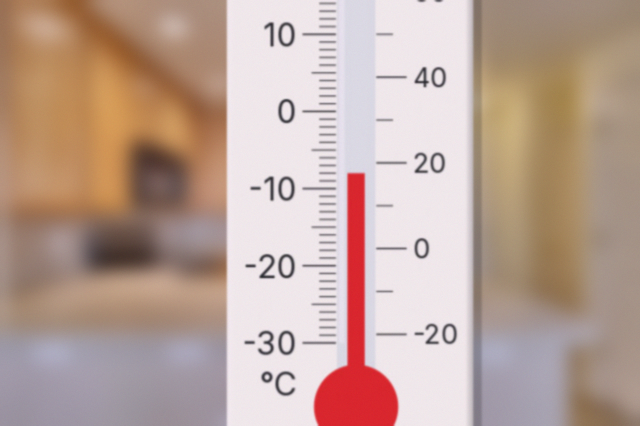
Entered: -8 °C
